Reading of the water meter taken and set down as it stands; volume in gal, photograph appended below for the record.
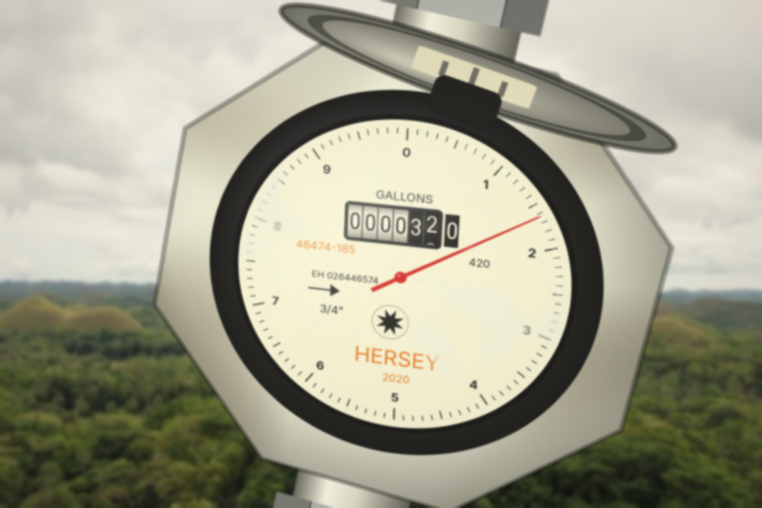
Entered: 321.6 gal
